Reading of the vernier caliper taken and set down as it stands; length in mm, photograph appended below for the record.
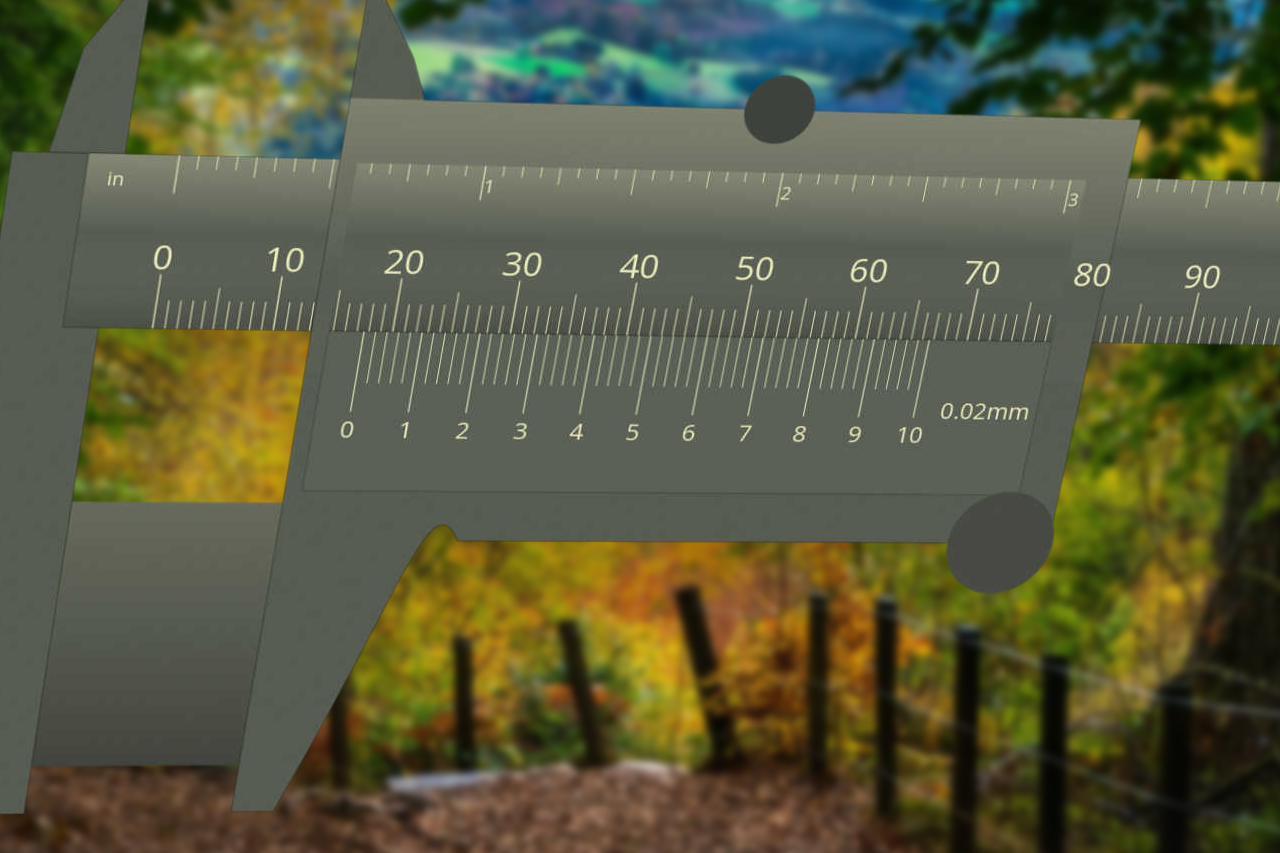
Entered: 17.6 mm
